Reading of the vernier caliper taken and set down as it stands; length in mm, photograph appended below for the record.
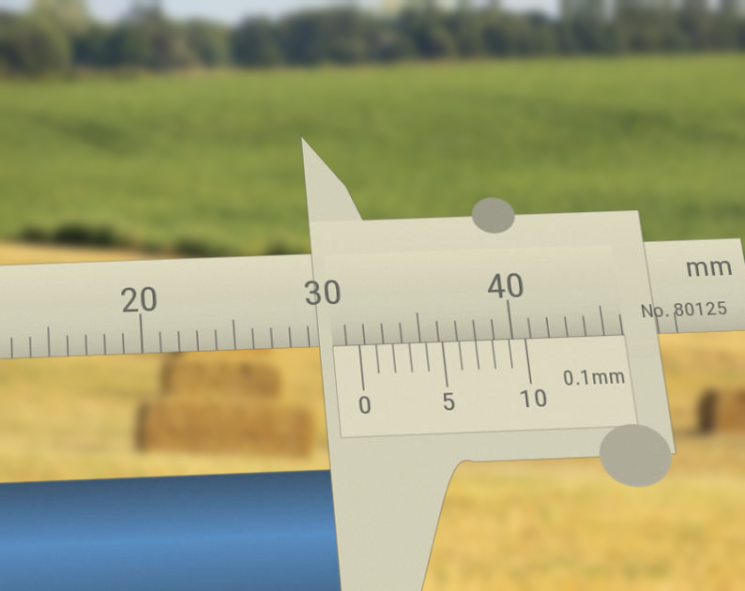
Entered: 31.7 mm
